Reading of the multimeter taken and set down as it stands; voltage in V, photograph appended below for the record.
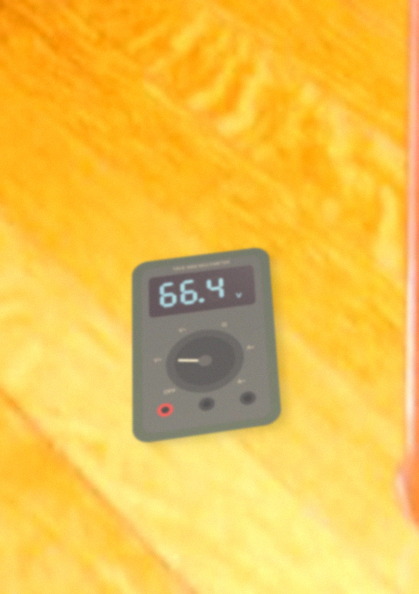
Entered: 66.4 V
